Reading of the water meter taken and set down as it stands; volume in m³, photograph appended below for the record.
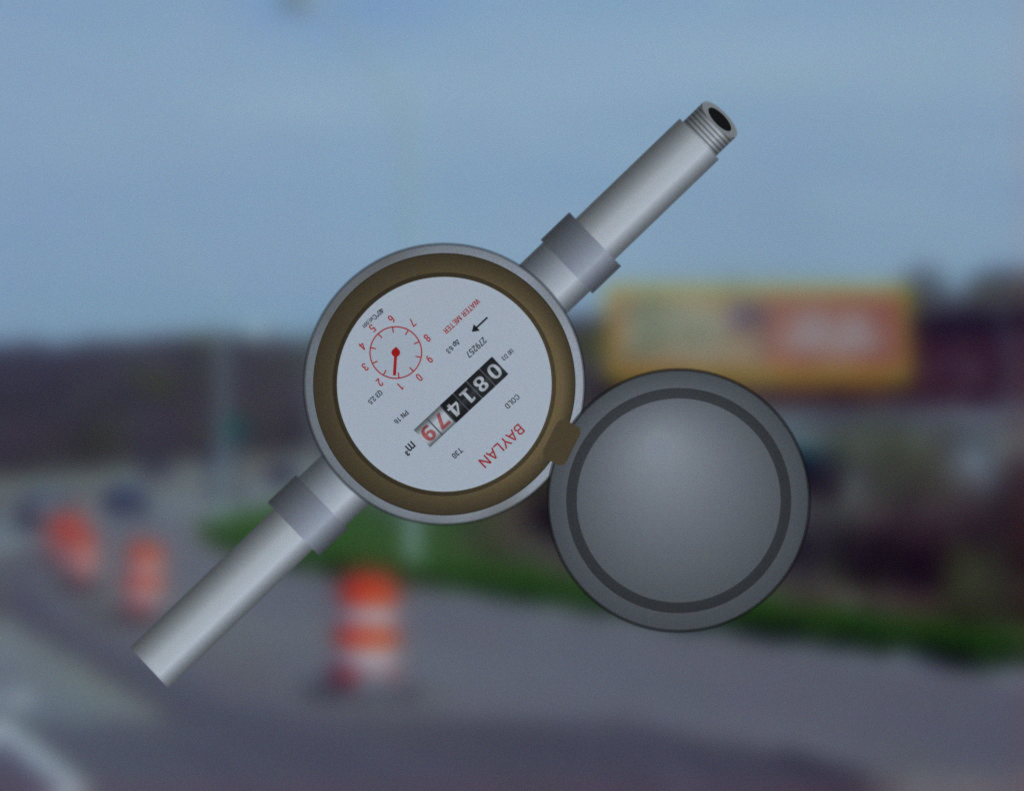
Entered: 814.791 m³
